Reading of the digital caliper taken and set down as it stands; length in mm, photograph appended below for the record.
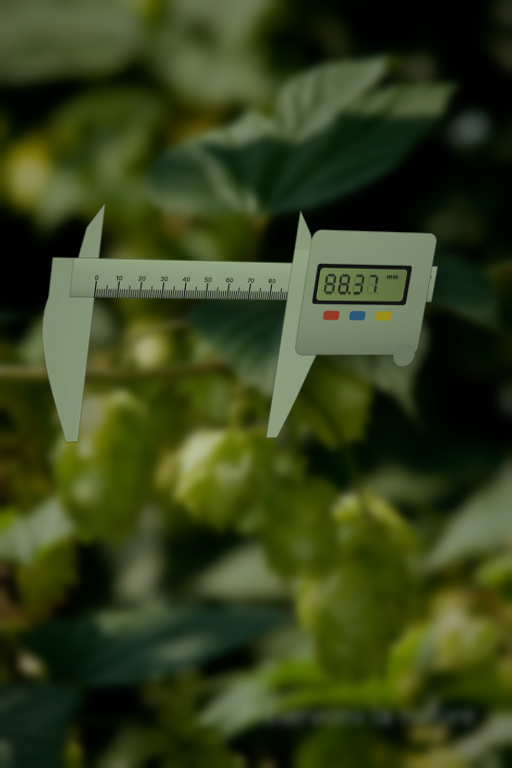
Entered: 88.37 mm
